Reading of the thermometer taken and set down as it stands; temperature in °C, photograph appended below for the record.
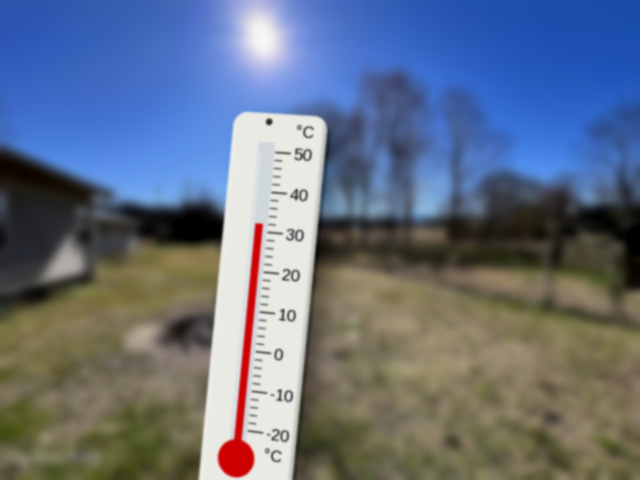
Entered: 32 °C
